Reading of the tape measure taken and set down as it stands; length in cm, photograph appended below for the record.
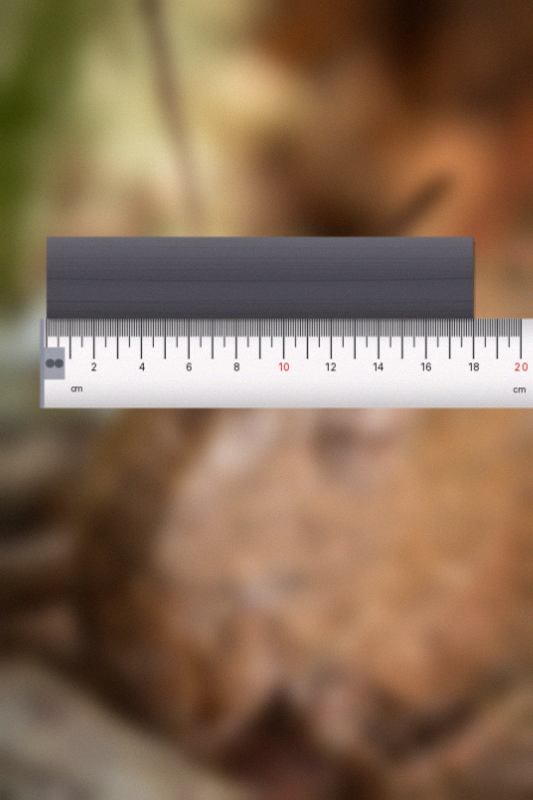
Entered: 18 cm
